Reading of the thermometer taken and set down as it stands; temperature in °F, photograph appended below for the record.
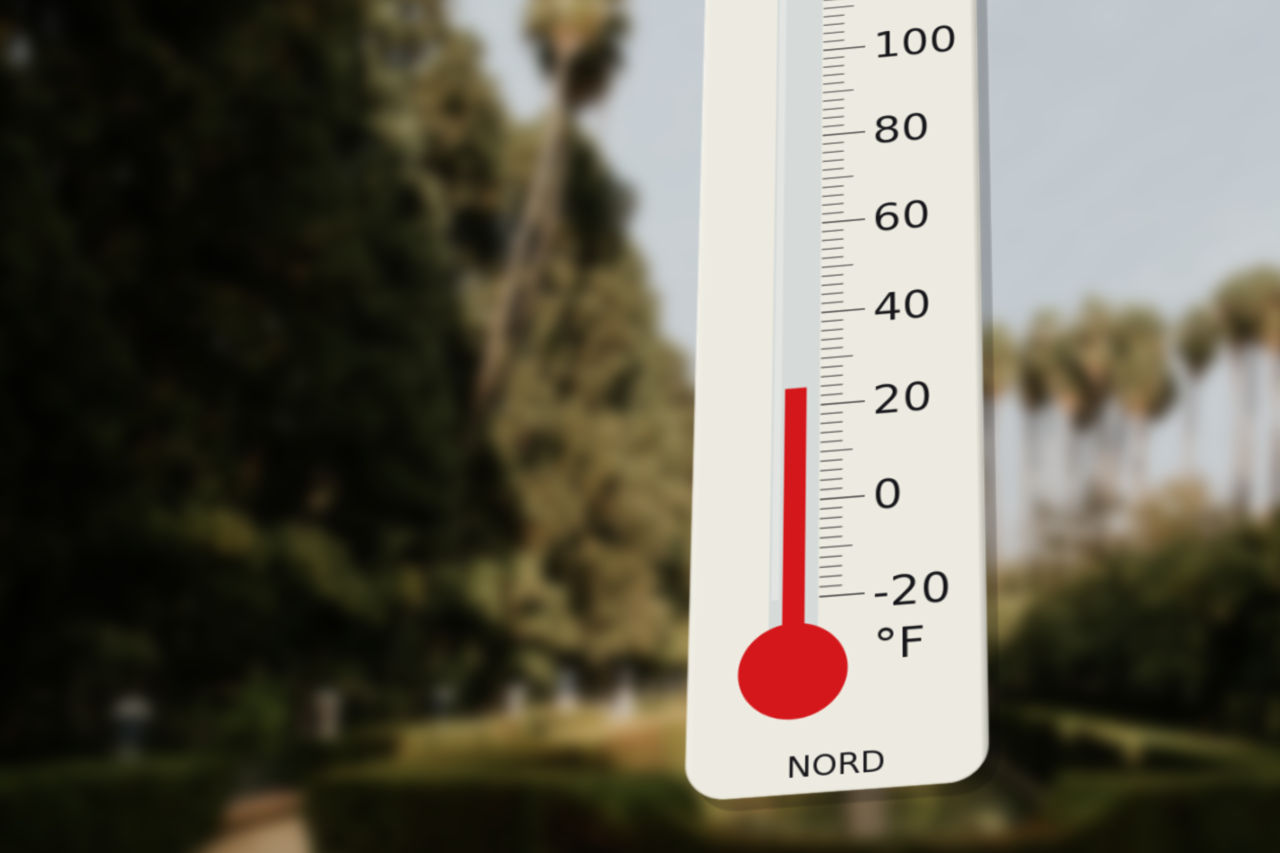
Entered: 24 °F
